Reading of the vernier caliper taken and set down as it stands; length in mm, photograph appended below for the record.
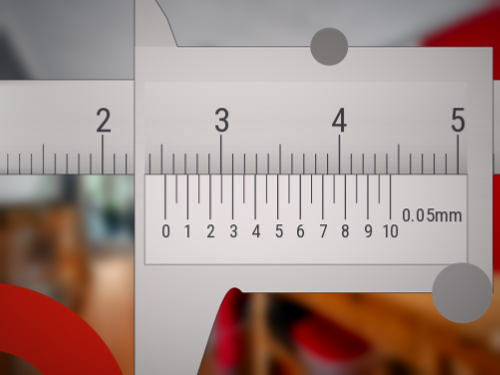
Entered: 25.3 mm
